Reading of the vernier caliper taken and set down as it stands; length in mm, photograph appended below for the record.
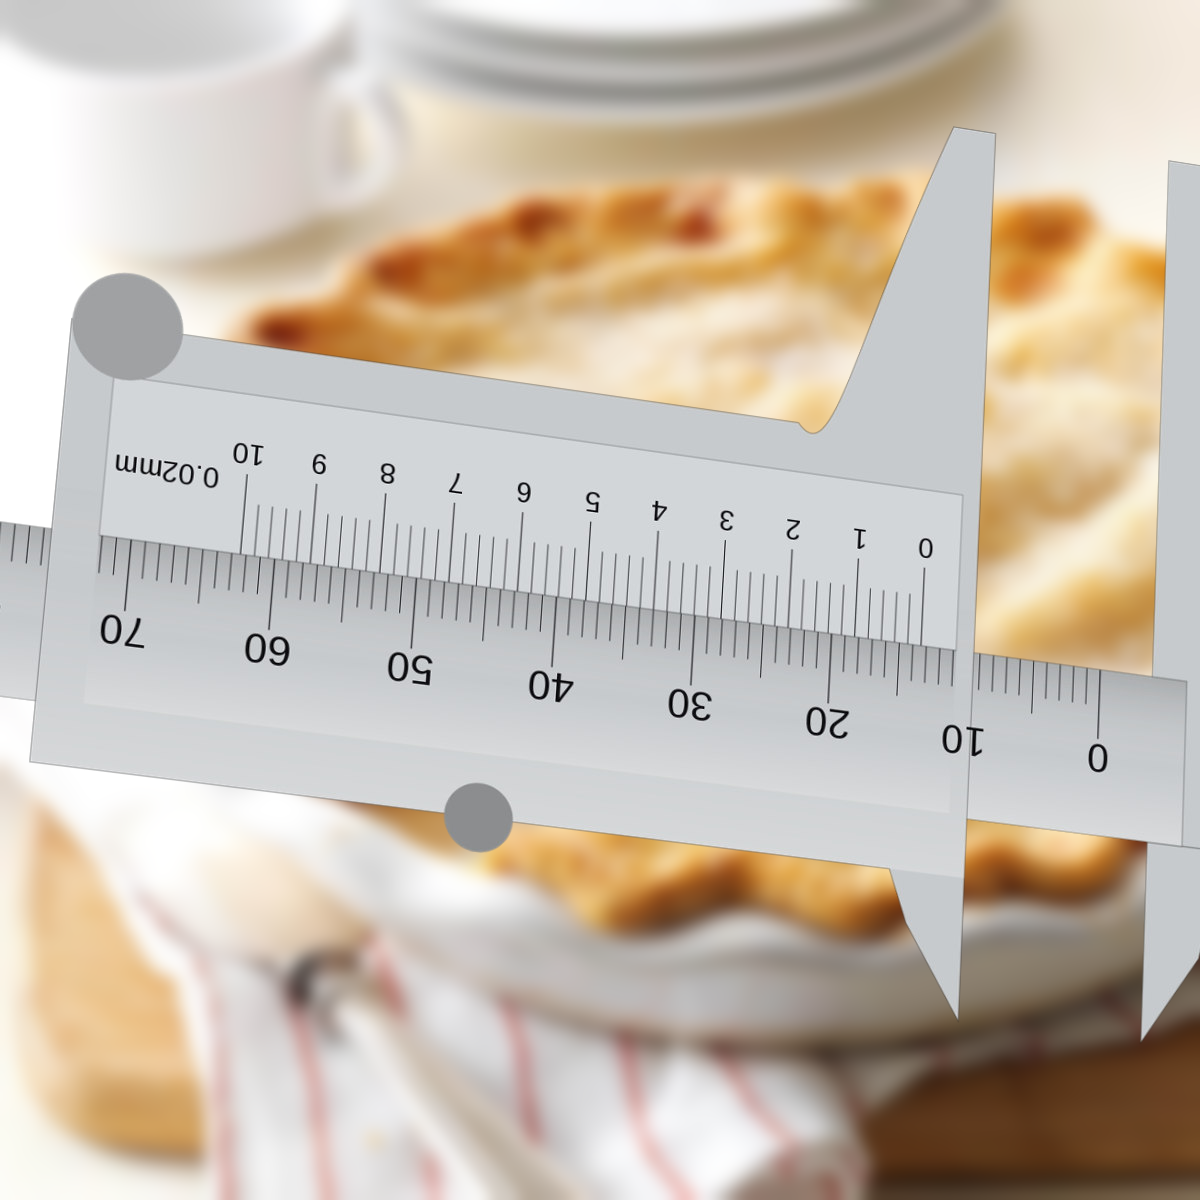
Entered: 13.4 mm
